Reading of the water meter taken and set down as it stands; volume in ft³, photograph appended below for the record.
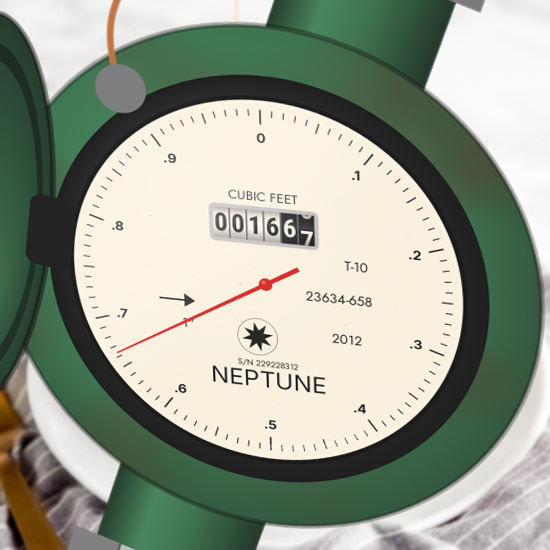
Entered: 1666.66 ft³
